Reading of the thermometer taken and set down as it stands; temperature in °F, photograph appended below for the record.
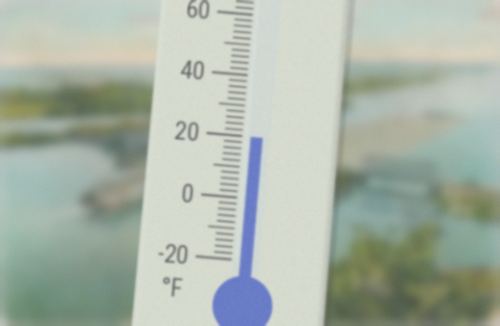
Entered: 20 °F
